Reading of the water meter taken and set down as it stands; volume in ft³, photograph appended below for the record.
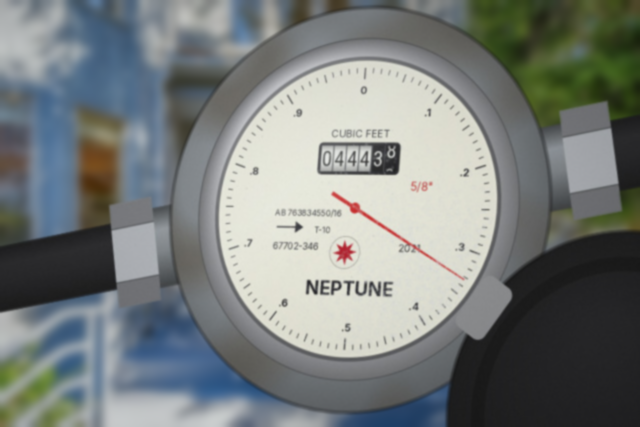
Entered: 44438.33 ft³
